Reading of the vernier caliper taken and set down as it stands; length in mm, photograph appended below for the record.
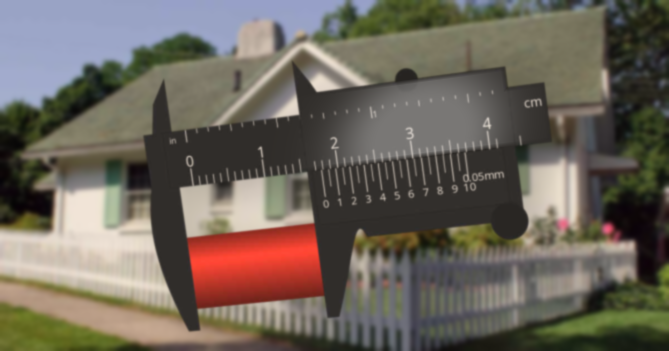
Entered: 17.8 mm
